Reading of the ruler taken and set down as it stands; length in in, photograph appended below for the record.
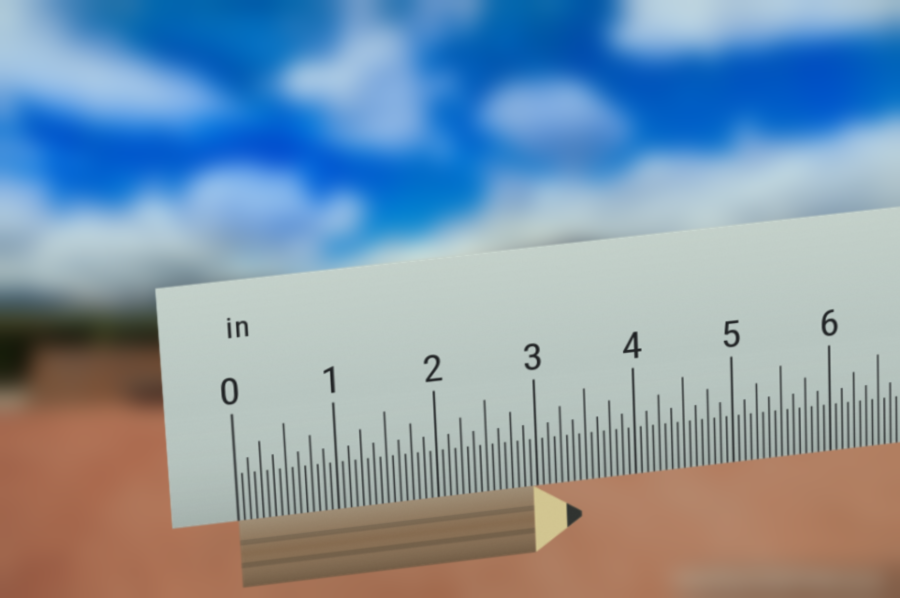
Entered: 3.4375 in
